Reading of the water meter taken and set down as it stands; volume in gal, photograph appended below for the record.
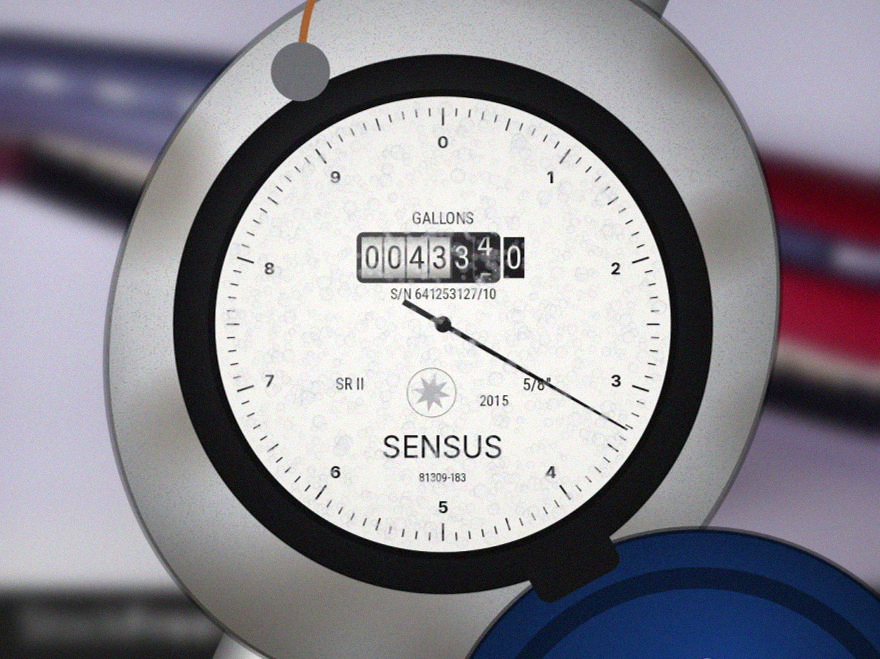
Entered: 43343.3 gal
